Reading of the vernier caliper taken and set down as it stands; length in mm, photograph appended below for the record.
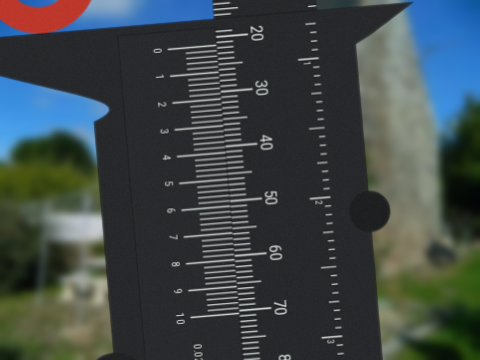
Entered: 21.5 mm
